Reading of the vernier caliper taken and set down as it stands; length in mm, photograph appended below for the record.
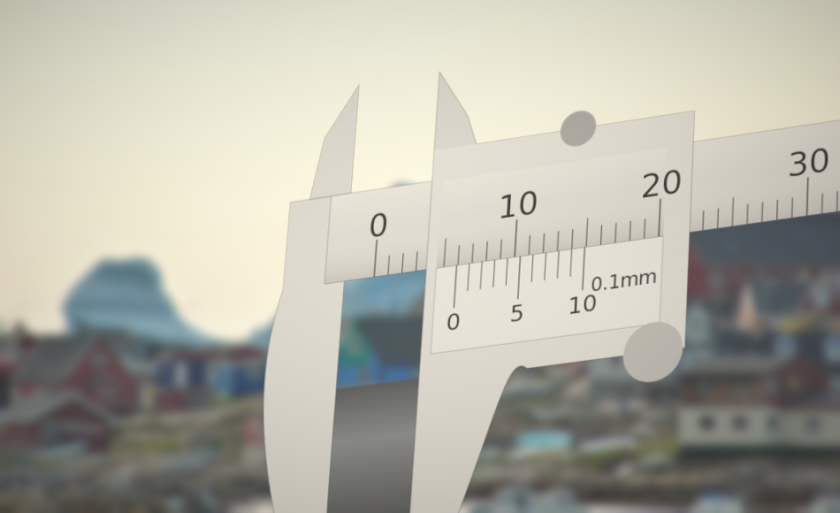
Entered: 5.9 mm
